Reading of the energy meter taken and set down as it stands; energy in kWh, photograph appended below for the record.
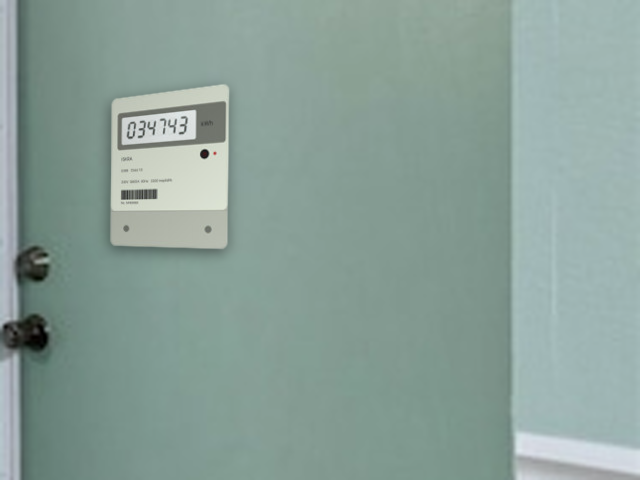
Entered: 34743 kWh
